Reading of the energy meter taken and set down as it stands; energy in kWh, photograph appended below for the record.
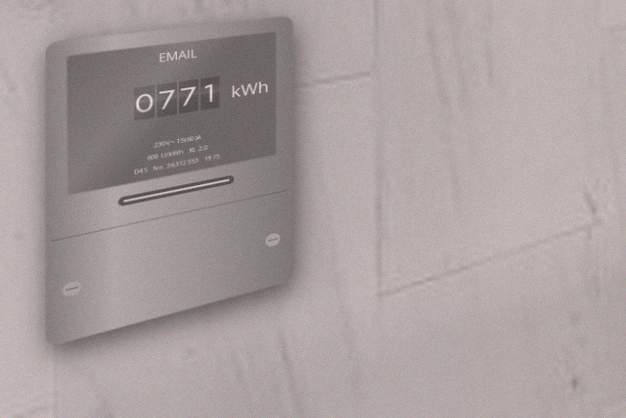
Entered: 771 kWh
